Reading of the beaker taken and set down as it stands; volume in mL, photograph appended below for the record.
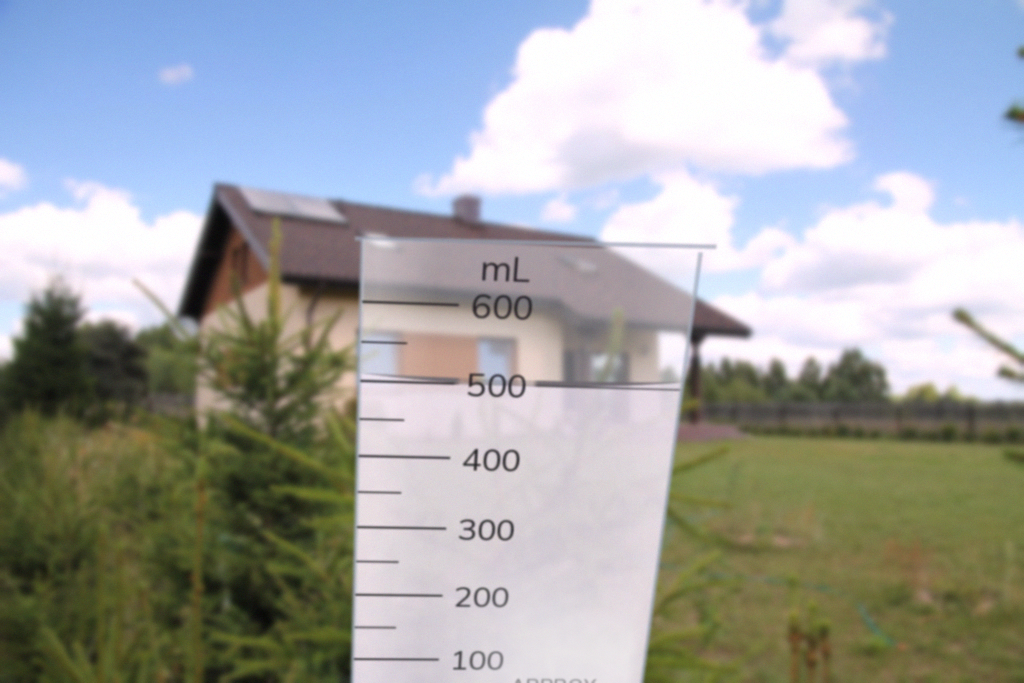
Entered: 500 mL
